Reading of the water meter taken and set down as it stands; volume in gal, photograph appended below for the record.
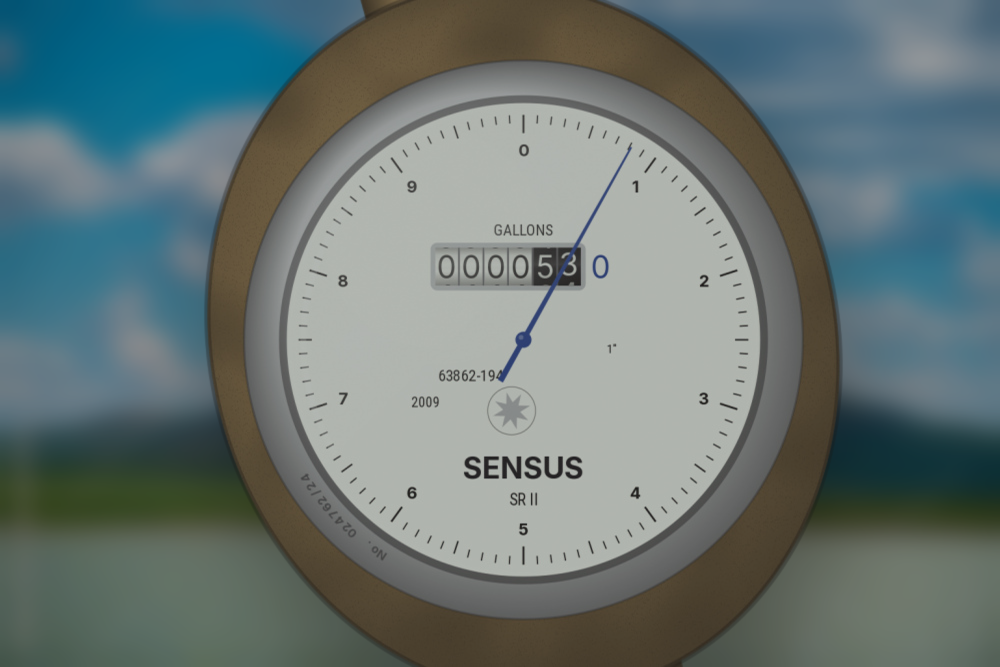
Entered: 530.8 gal
